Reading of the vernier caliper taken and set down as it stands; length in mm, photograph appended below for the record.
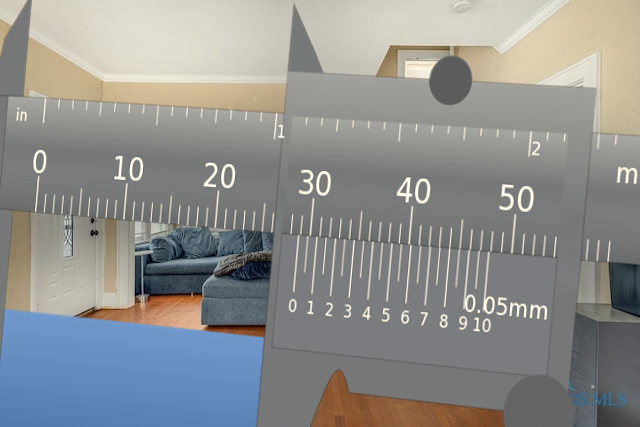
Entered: 28.8 mm
